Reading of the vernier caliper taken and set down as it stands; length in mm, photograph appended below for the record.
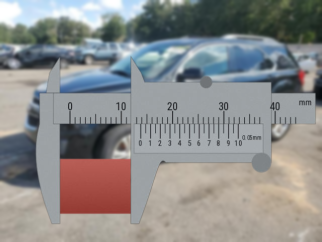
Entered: 13.8 mm
